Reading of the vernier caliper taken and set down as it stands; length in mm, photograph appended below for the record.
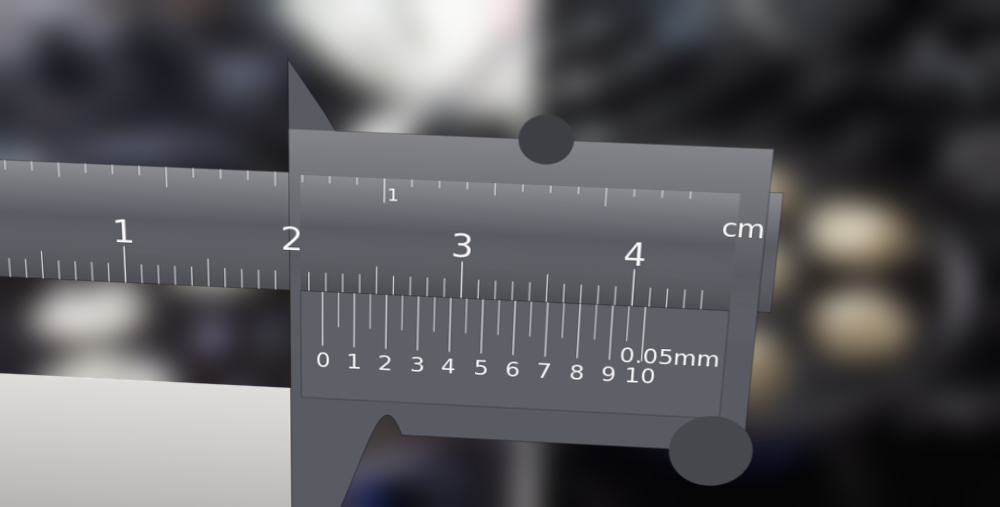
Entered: 21.8 mm
